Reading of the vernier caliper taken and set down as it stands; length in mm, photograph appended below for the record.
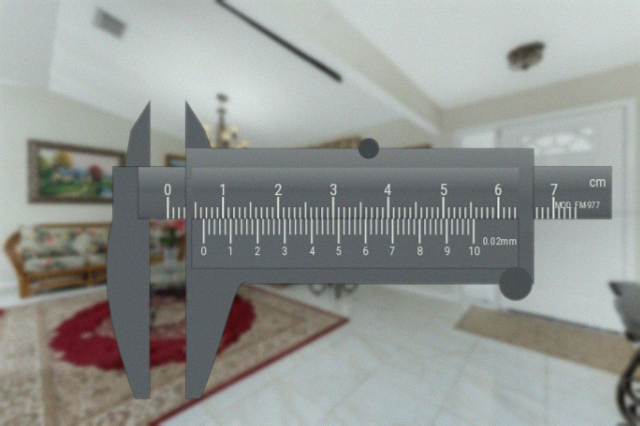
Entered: 6.5 mm
